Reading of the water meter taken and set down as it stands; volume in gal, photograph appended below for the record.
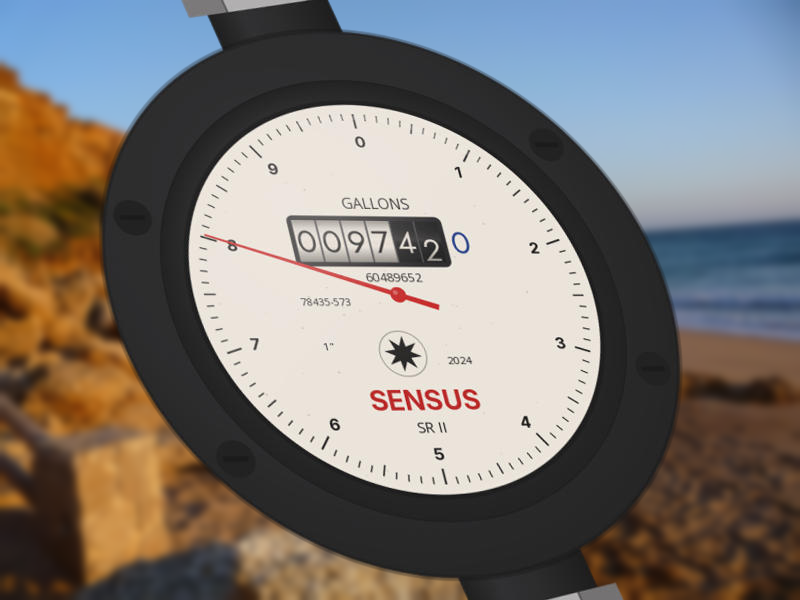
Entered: 97418.0 gal
